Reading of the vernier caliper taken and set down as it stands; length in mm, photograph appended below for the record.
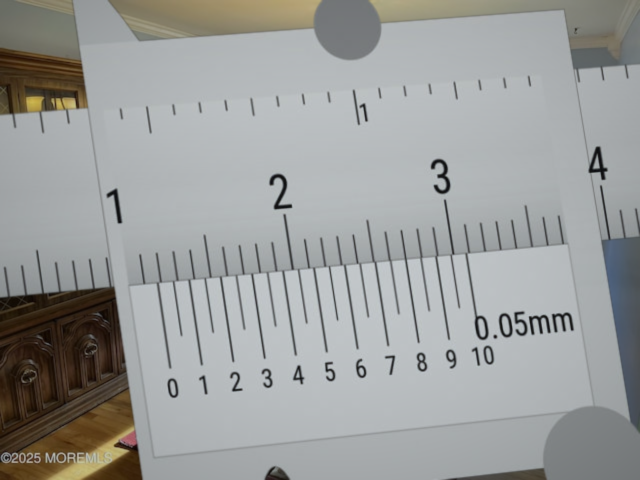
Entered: 11.8 mm
